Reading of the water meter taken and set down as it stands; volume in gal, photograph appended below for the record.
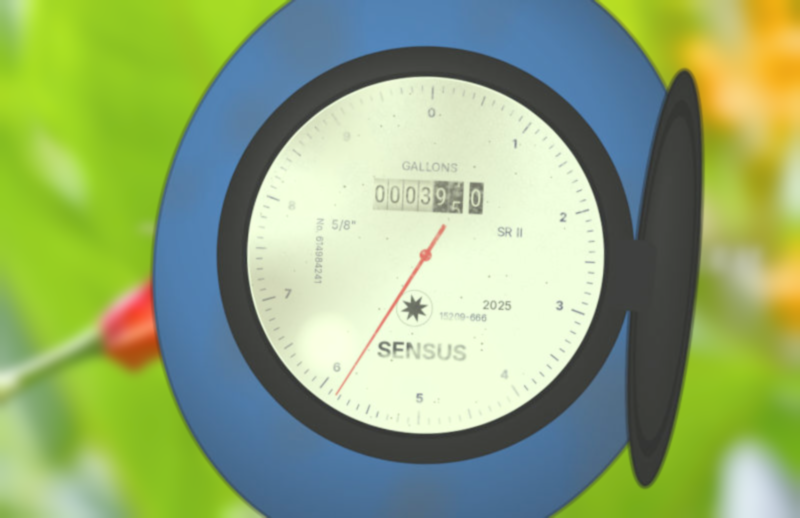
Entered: 3945.8 gal
